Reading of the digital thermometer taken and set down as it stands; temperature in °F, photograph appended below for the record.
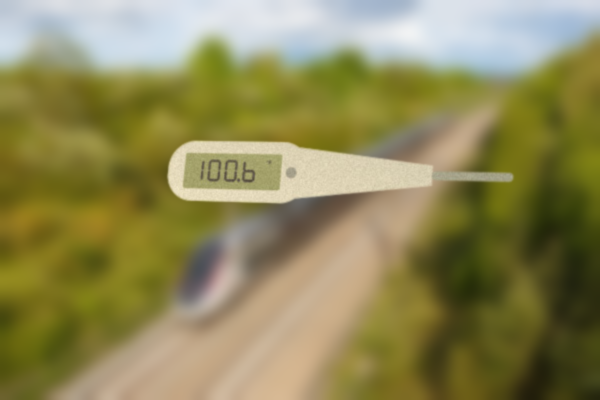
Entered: 100.6 °F
